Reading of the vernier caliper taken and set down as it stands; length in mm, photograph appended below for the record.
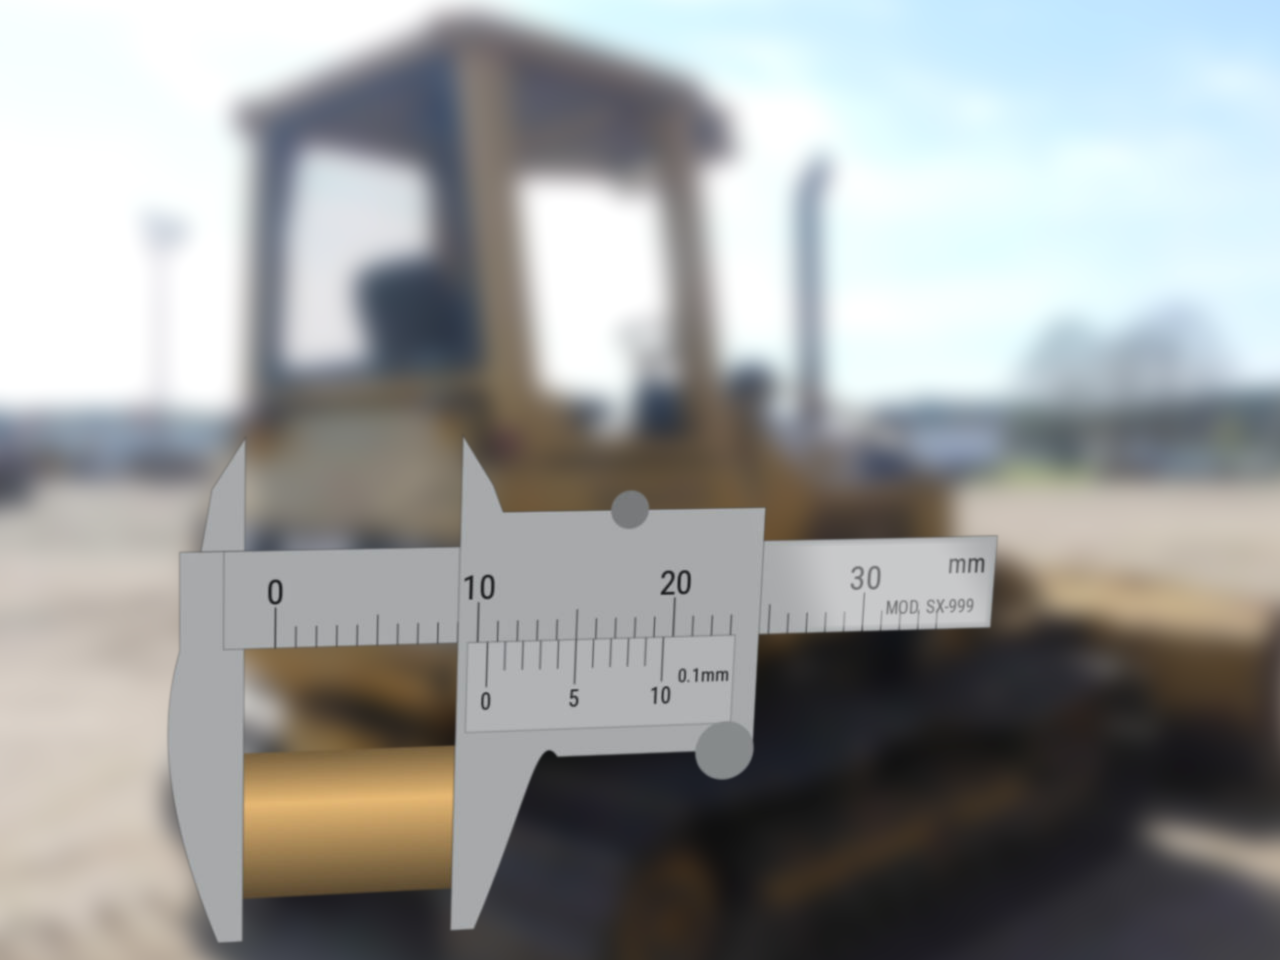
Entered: 10.5 mm
